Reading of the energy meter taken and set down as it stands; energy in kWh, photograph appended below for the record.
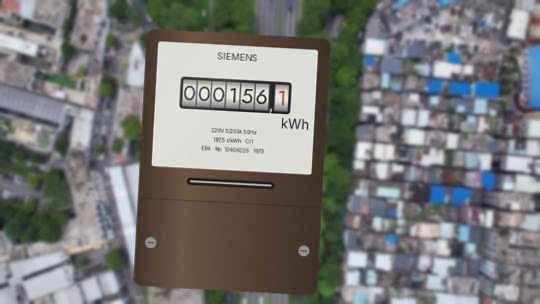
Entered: 156.1 kWh
